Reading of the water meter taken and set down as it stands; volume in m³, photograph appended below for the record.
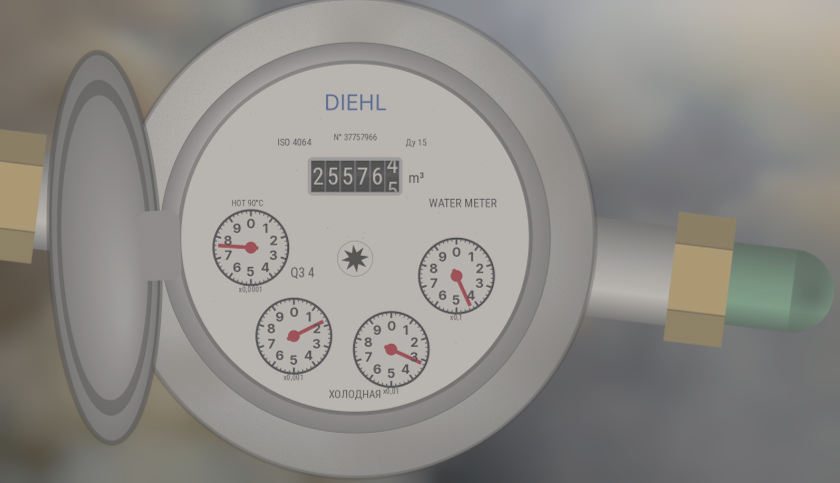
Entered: 255764.4317 m³
